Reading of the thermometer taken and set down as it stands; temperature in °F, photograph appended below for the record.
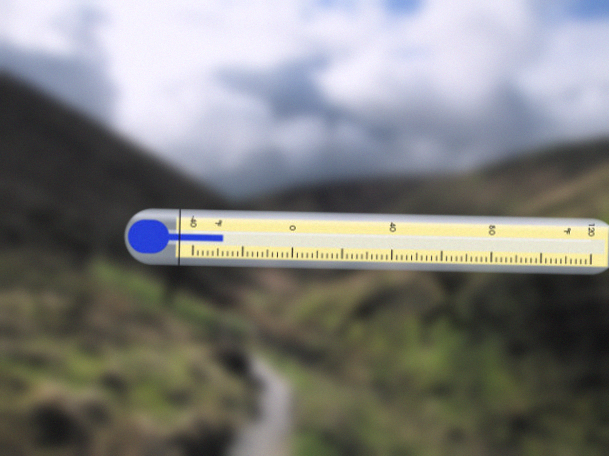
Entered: -28 °F
